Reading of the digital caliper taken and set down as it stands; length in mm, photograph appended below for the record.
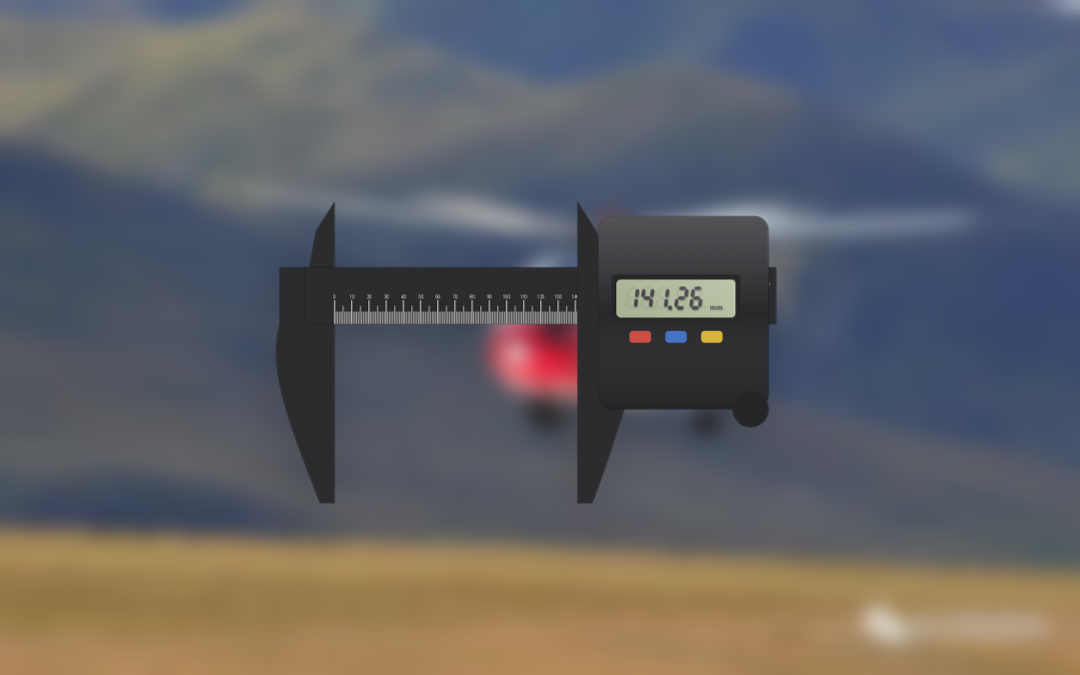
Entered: 141.26 mm
